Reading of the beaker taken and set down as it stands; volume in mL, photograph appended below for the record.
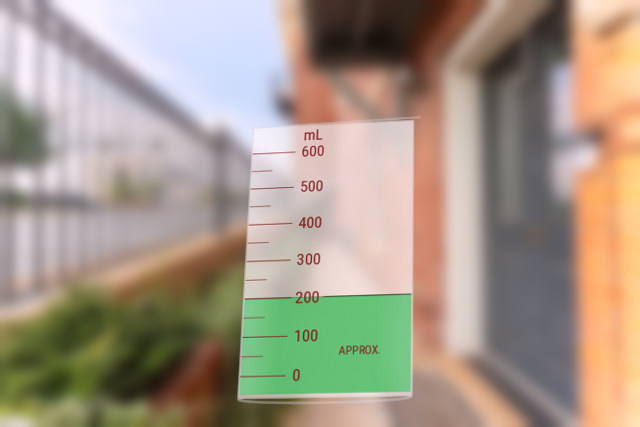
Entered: 200 mL
